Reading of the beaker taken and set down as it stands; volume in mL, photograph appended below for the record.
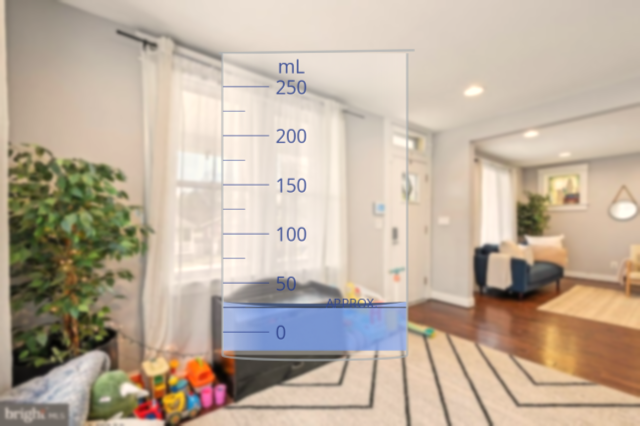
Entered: 25 mL
